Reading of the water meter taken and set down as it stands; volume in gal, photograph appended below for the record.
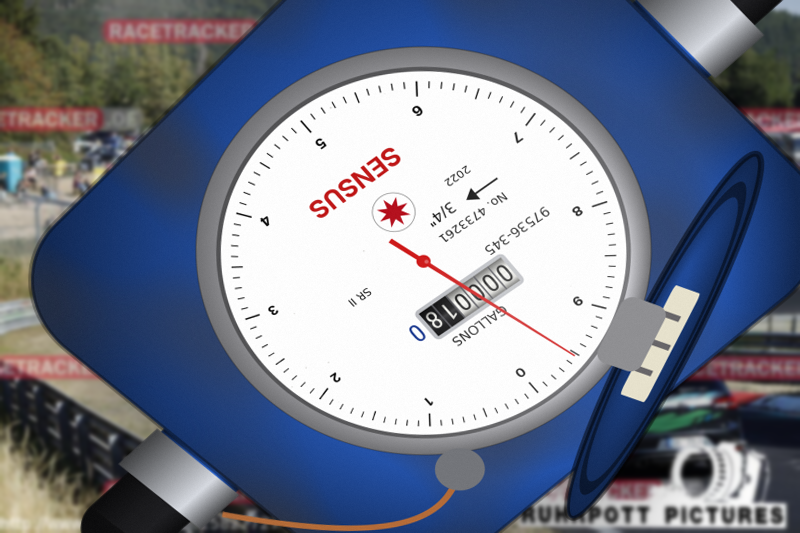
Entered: 179.5 gal
